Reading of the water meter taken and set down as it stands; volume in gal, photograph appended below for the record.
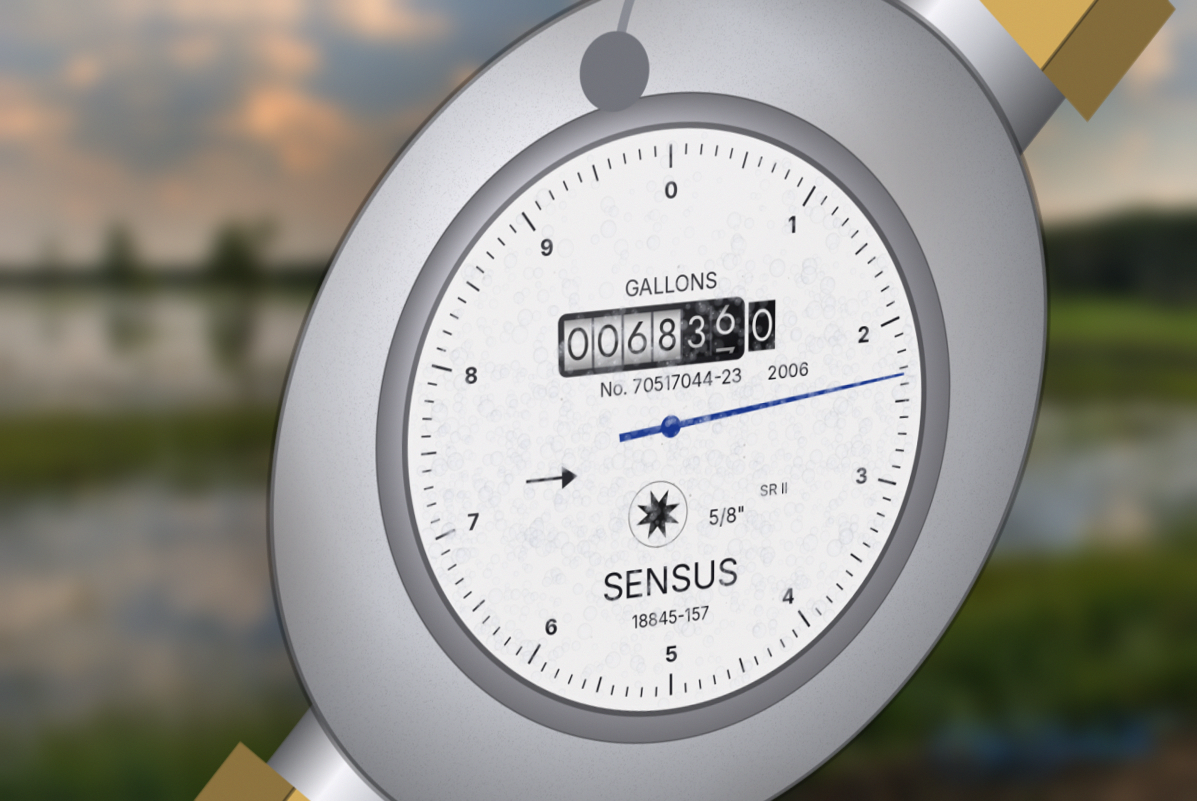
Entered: 68362.3 gal
